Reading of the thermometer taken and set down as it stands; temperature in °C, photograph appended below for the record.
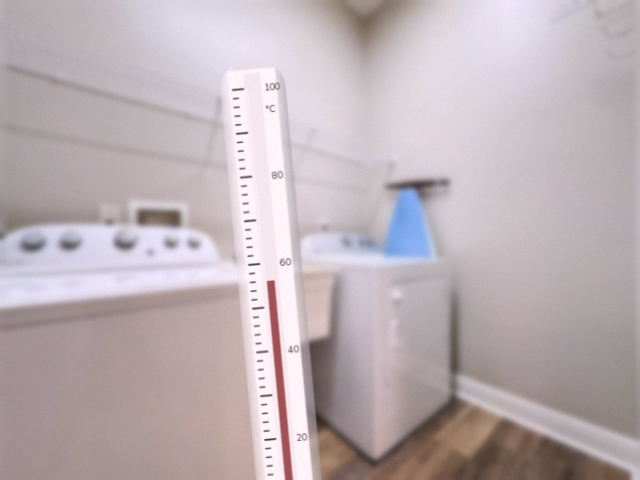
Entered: 56 °C
